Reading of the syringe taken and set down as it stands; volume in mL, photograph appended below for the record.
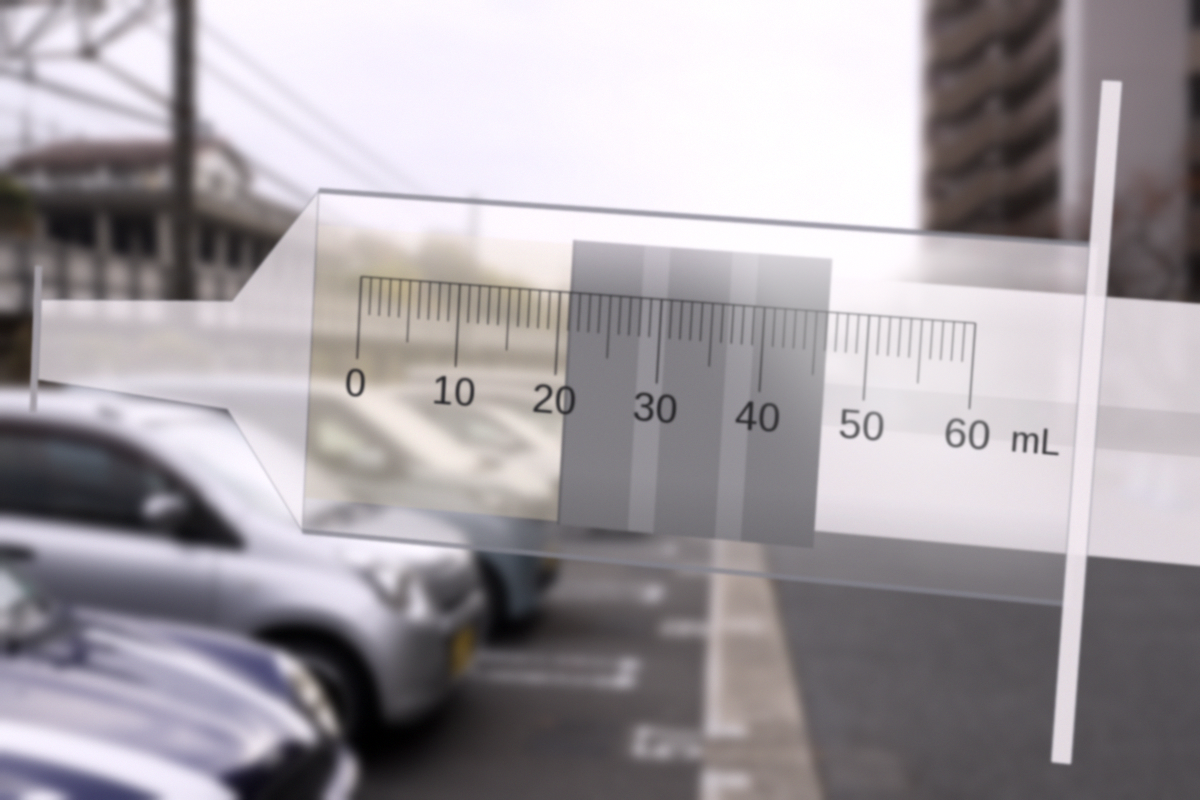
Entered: 21 mL
